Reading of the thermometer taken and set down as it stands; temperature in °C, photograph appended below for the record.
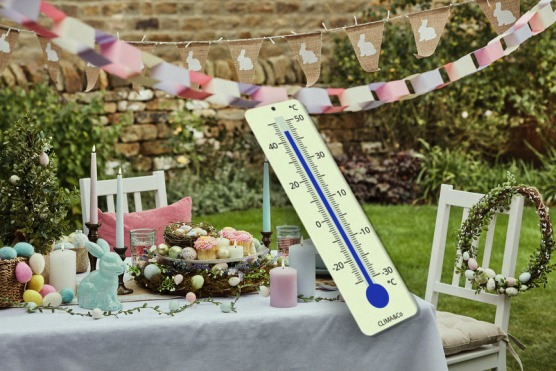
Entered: 45 °C
